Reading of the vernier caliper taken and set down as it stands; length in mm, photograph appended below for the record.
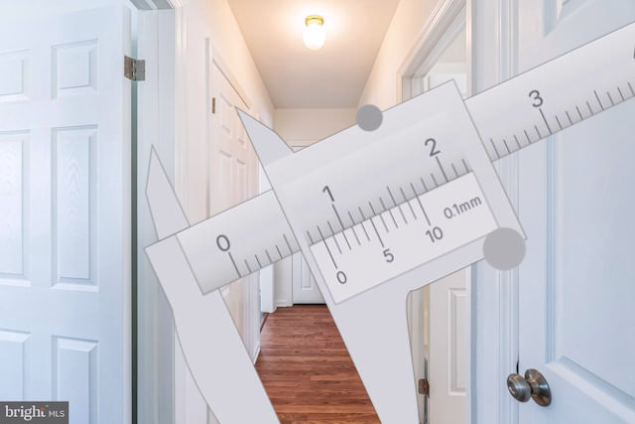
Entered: 8.0 mm
